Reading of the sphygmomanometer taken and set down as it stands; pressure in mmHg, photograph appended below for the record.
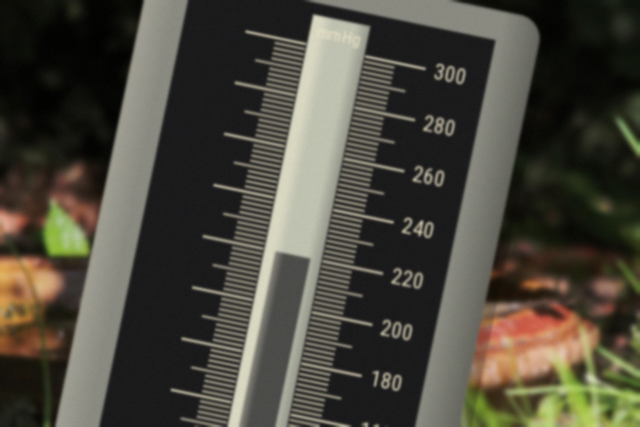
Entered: 220 mmHg
